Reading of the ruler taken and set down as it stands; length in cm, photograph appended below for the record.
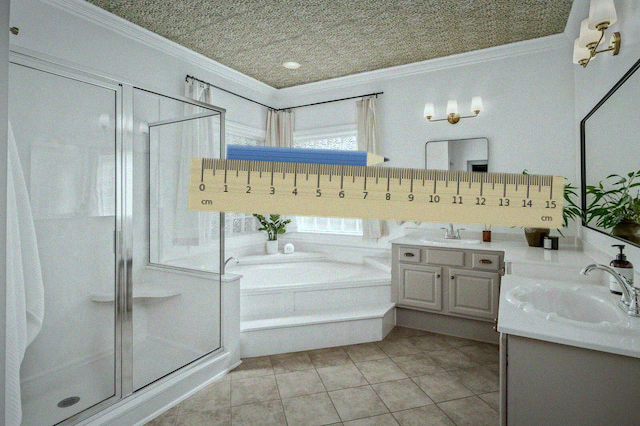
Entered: 7 cm
